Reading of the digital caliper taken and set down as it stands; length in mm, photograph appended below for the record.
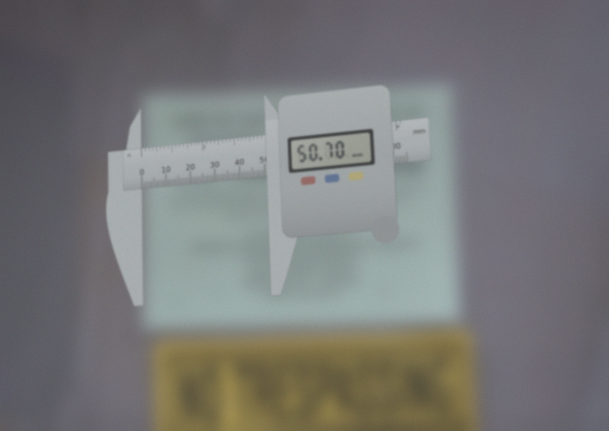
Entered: 50.70 mm
